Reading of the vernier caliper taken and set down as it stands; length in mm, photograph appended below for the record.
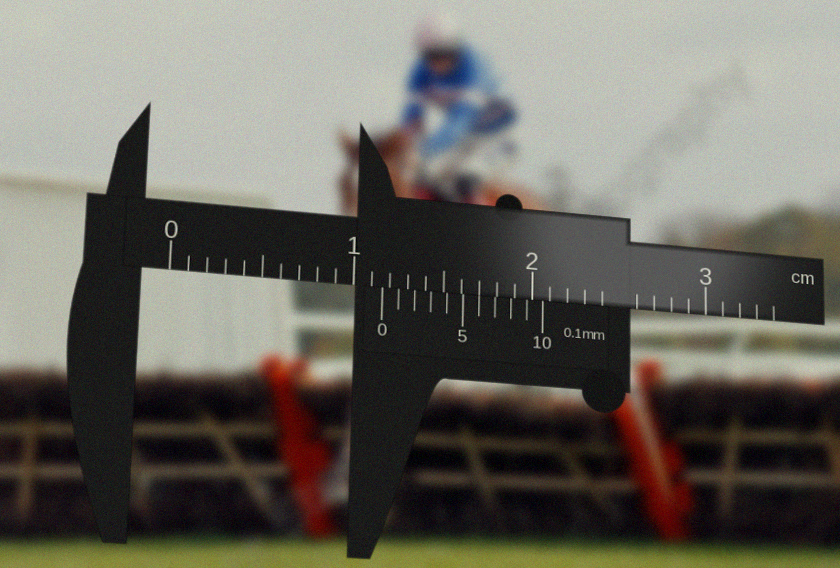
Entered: 11.6 mm
